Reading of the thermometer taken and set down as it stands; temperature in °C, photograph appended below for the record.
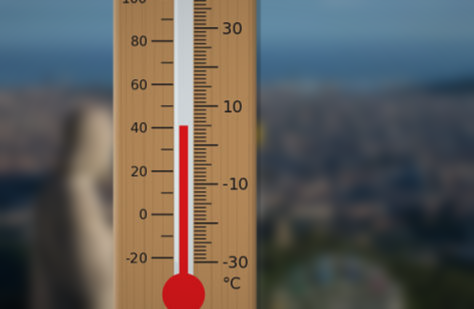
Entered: 5 °C
